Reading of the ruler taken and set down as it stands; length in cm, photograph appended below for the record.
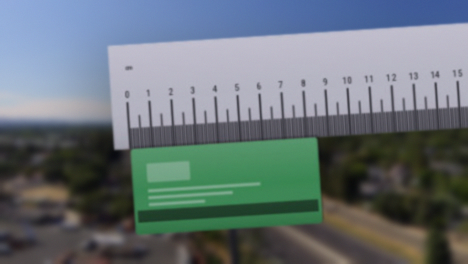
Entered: 8.5 cm
